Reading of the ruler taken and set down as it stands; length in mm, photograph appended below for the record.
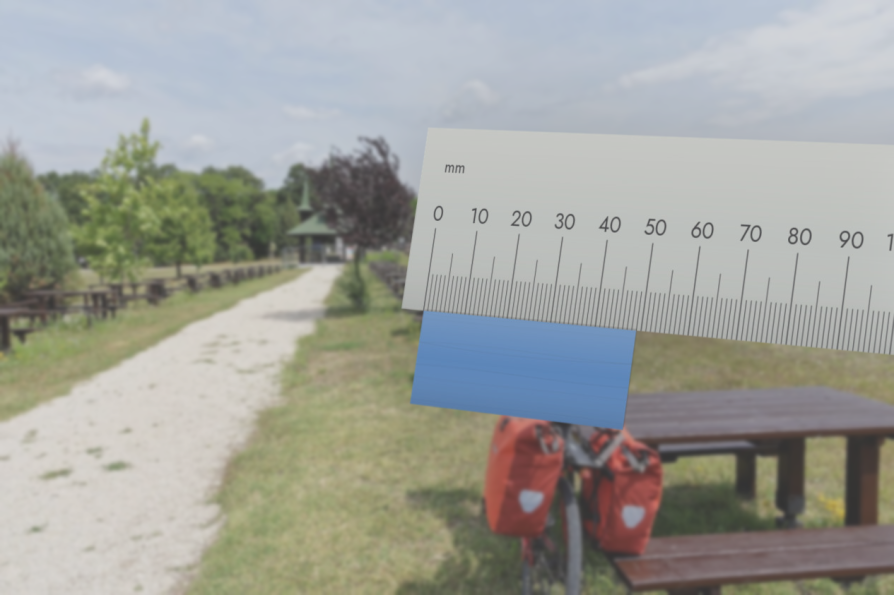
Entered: 49 mm
